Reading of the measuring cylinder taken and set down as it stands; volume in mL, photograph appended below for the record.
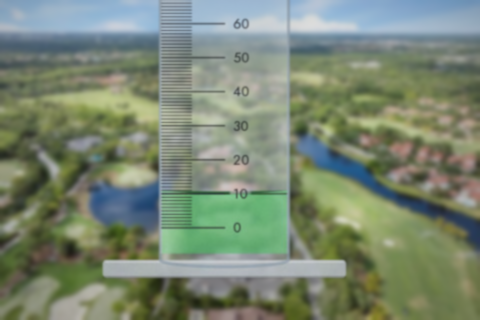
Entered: 10 mL
